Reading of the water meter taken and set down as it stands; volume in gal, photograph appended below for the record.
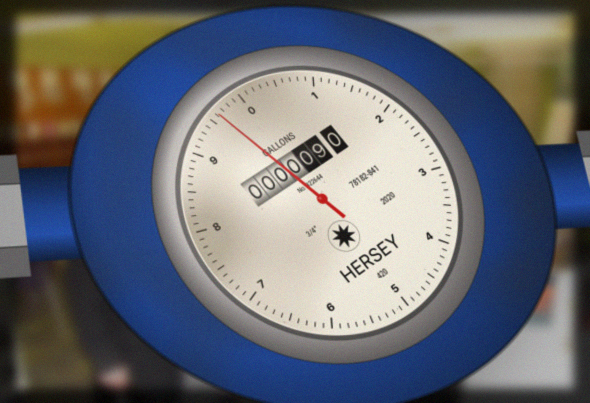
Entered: 89.6 gal
